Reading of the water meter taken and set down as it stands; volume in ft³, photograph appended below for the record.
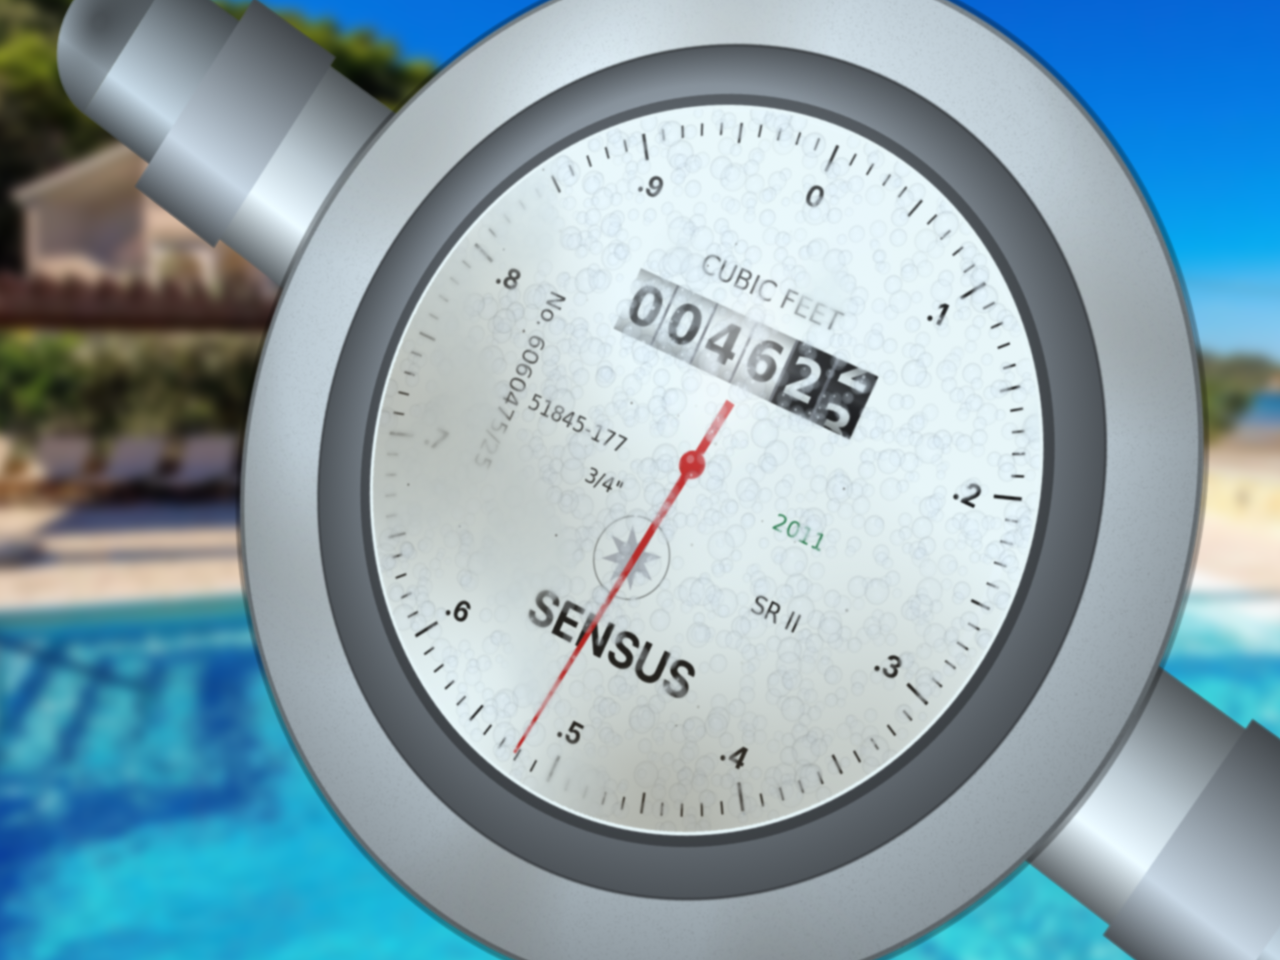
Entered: 4622.52 ft³
